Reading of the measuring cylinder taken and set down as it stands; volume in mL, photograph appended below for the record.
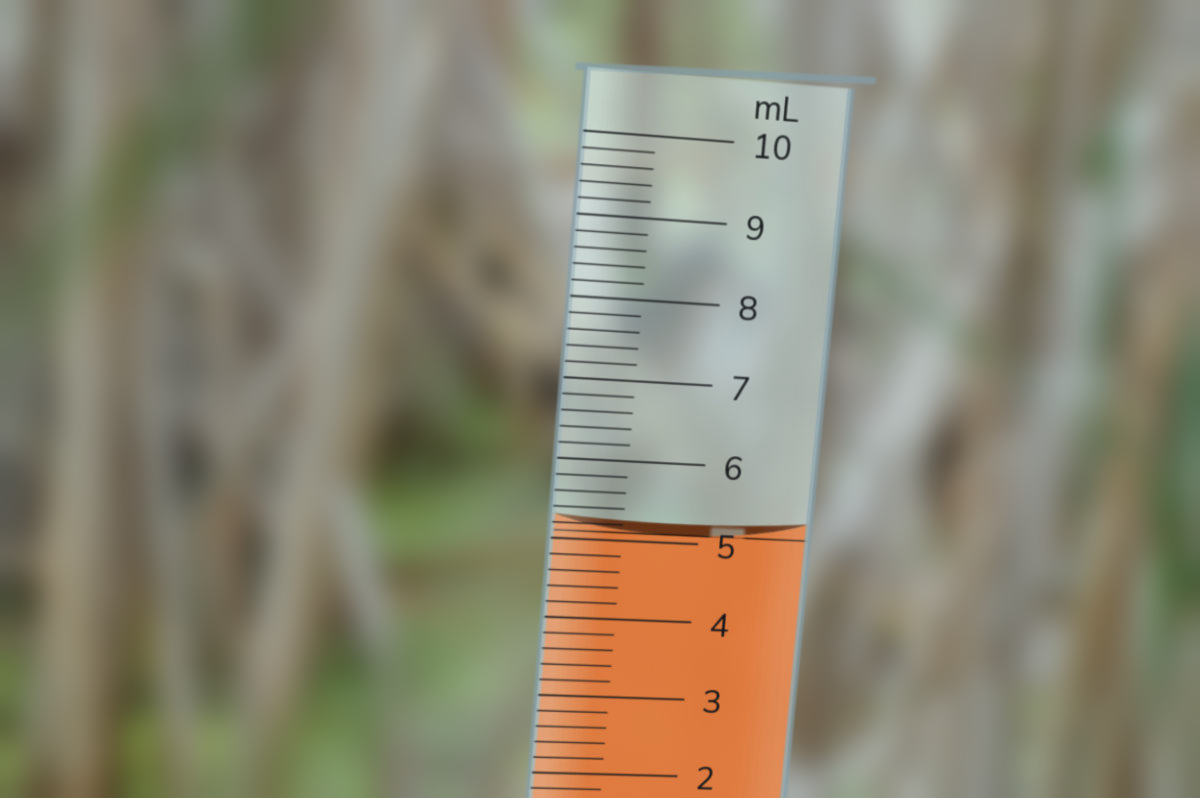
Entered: 5.1 mL
